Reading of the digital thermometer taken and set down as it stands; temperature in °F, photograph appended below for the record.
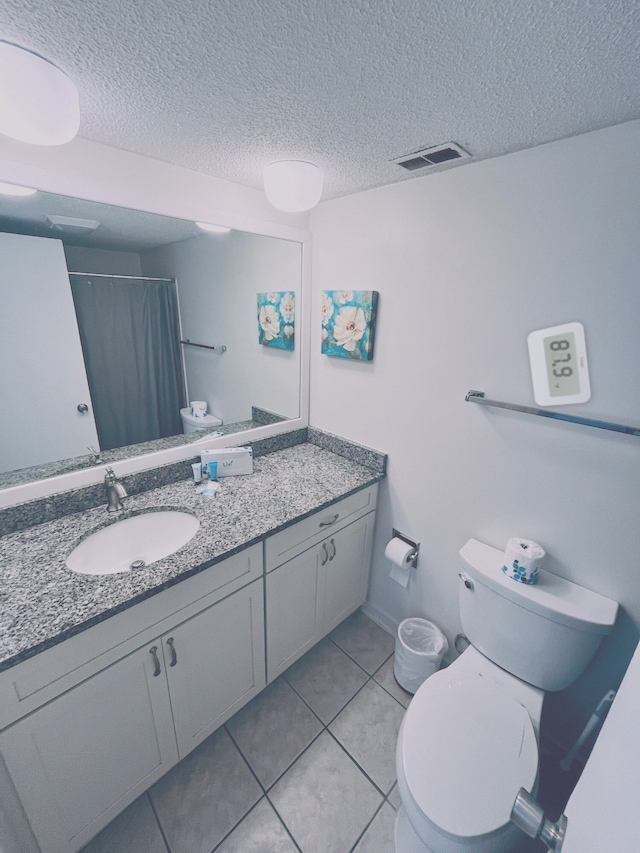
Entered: 87.9 °F
